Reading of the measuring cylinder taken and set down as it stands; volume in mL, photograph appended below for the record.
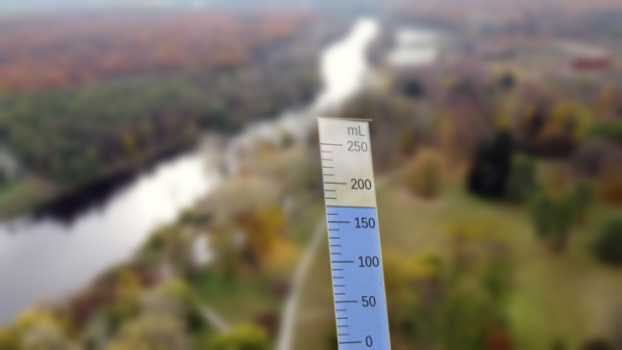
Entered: 170 mL
